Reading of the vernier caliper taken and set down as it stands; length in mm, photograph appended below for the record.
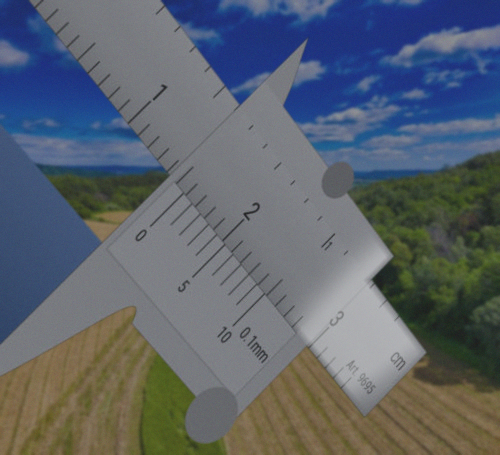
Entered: 15.8 mm
